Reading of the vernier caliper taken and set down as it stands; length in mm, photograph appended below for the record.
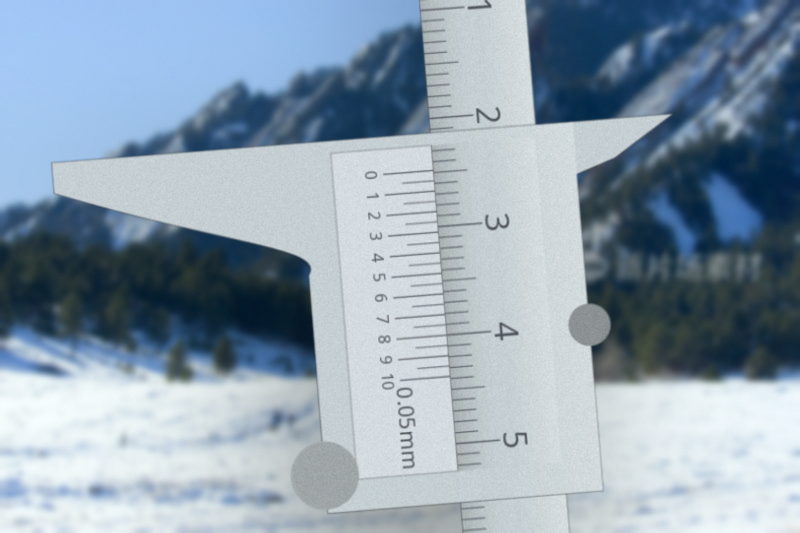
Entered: 24.8 mm
